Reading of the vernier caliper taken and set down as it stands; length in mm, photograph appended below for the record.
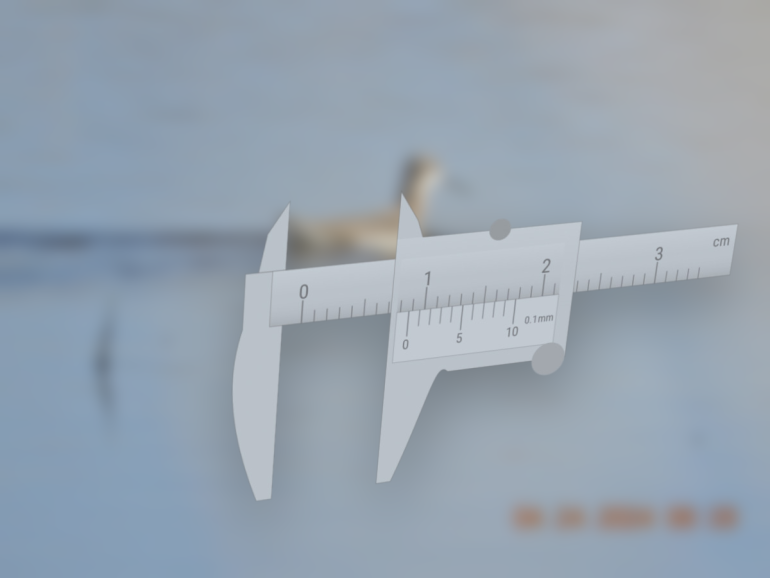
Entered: 8.7 mm
